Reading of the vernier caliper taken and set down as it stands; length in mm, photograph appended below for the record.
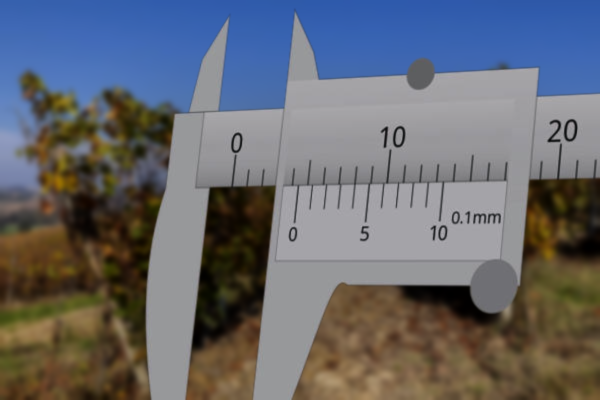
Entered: 4.4 mm
